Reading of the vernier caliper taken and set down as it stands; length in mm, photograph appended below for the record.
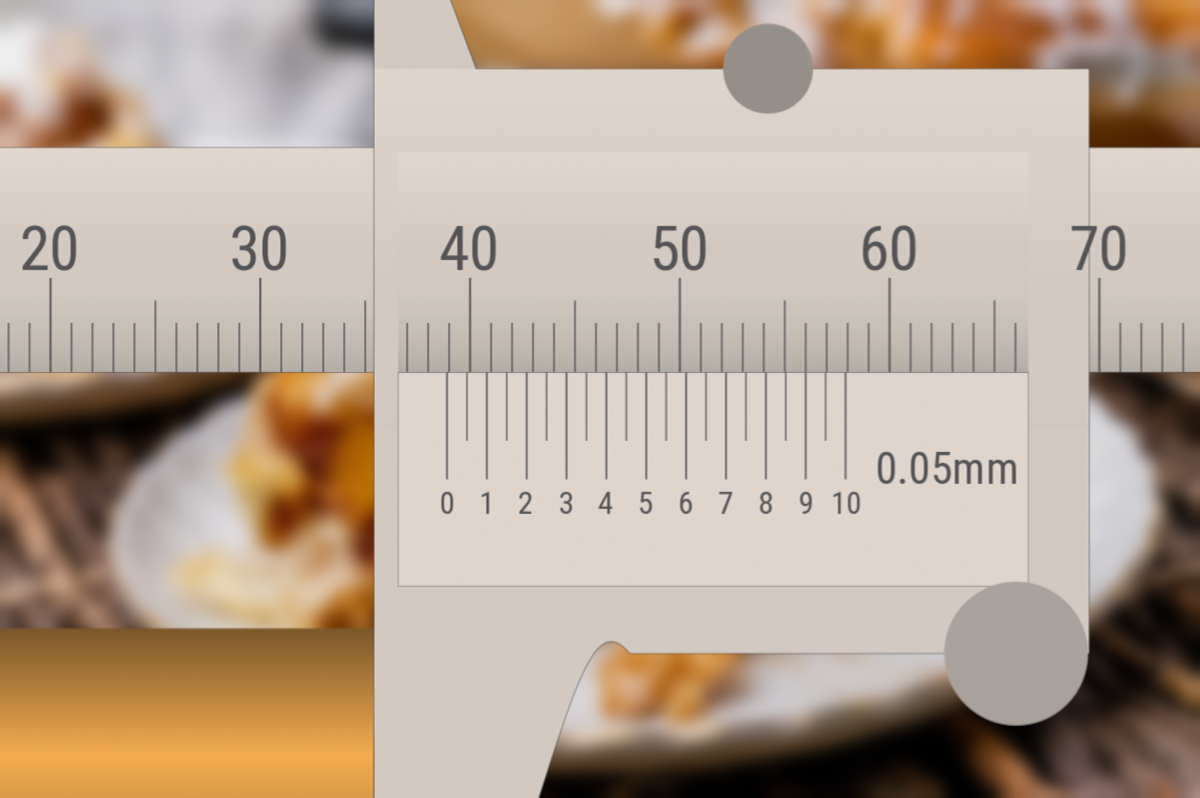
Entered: 38.9 mm
